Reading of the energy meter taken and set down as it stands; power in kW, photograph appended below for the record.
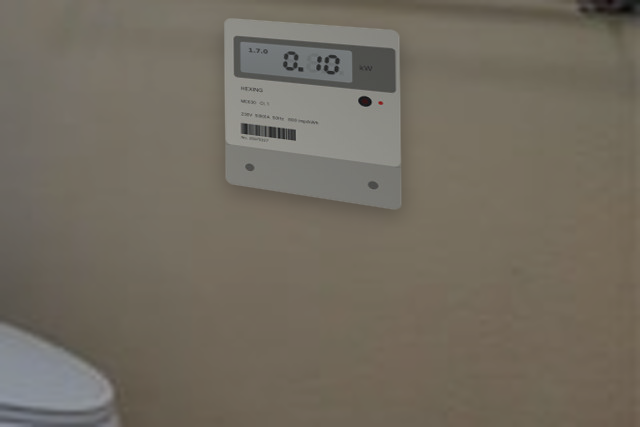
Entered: 0.10 kW
